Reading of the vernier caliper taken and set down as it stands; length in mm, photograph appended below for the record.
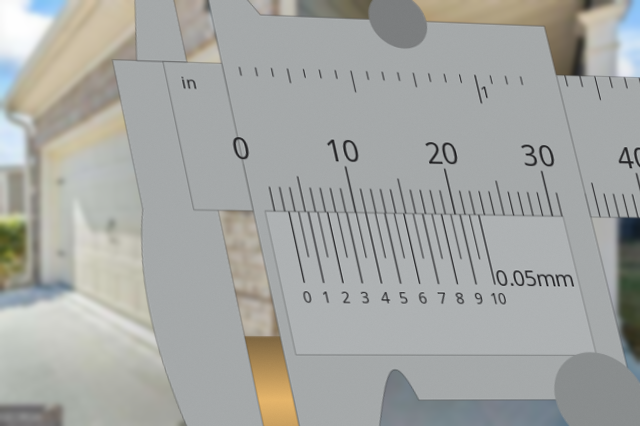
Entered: 3.4 mm
